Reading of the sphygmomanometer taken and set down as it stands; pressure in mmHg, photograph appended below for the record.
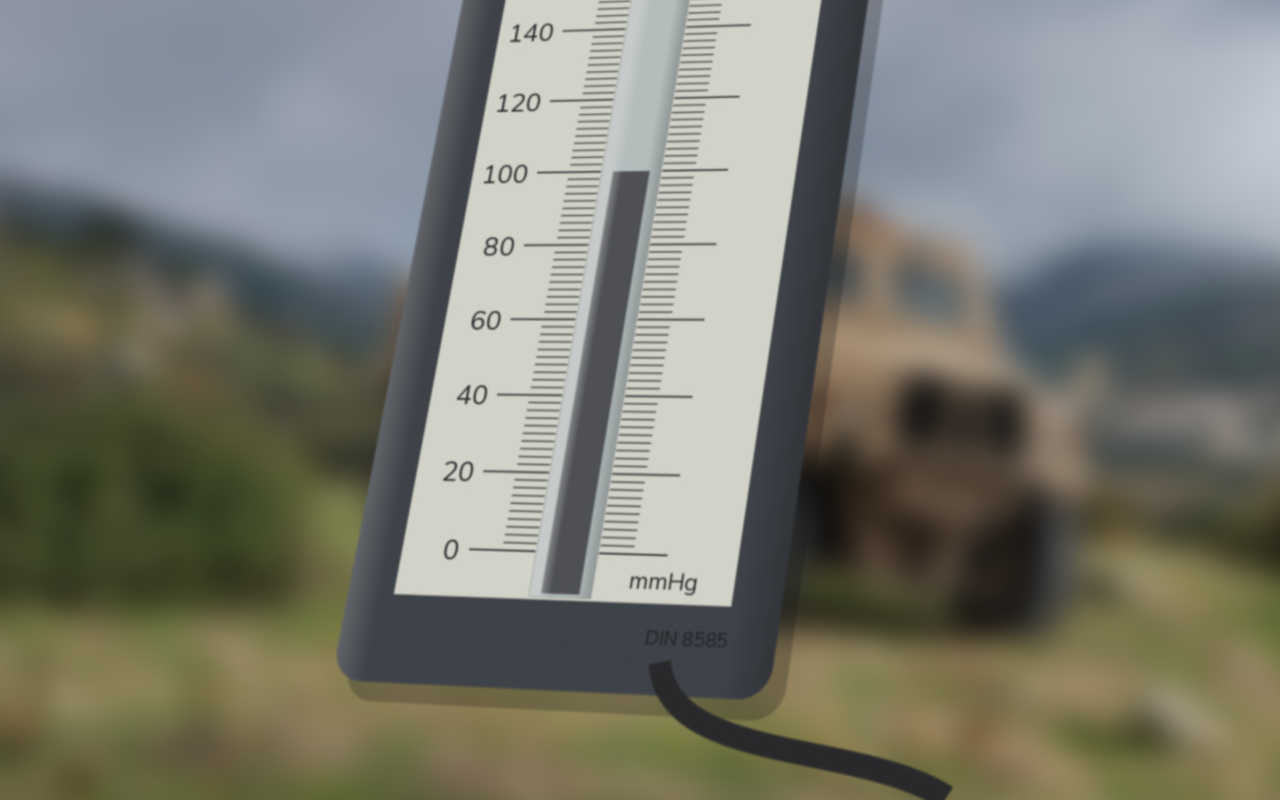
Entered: 100 mmHg
